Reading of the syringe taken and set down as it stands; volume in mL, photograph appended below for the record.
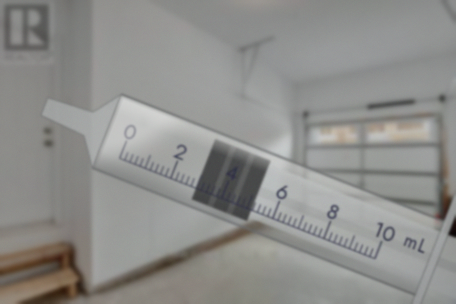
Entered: 3 mL
